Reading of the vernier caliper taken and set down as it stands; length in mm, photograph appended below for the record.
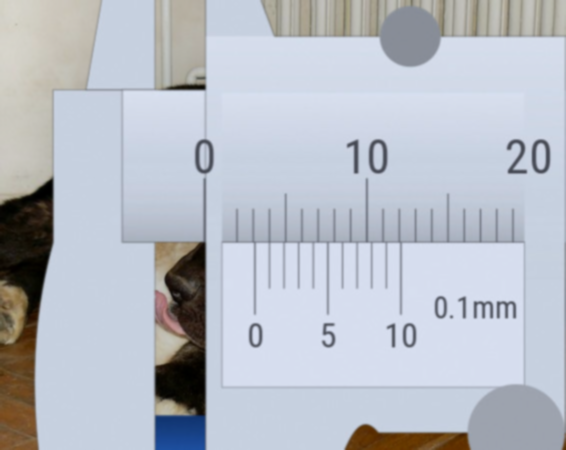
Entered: 3.1 mm
